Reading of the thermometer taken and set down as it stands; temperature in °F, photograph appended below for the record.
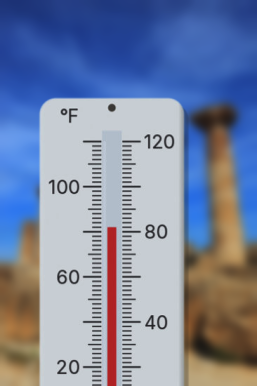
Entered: 82 °F
